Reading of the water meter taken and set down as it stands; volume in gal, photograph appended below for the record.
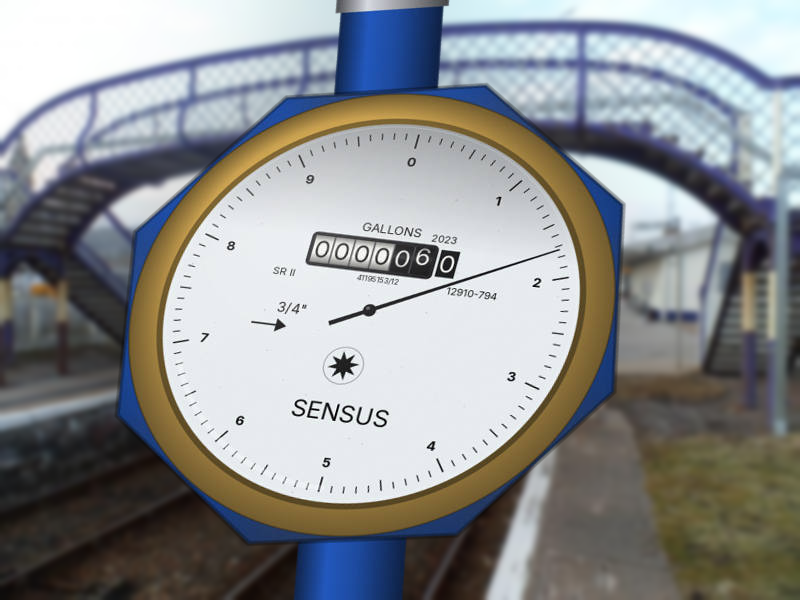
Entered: 61.7 gal
